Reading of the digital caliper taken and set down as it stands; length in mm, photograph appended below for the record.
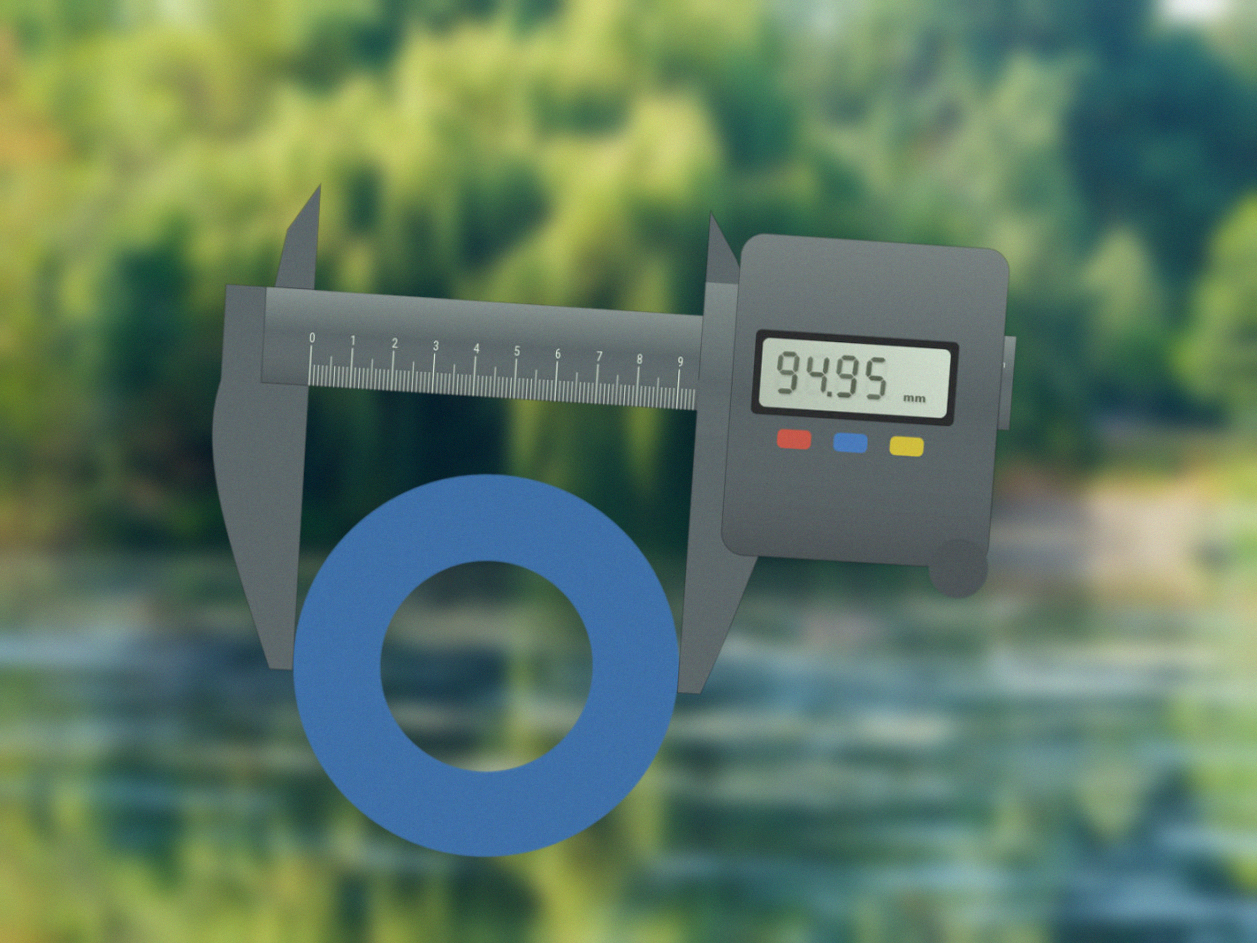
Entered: 94.95 mm
